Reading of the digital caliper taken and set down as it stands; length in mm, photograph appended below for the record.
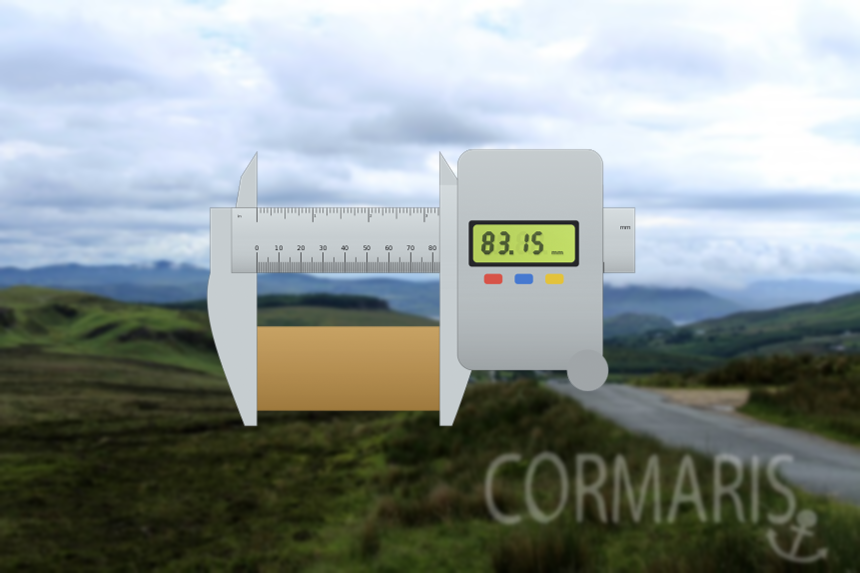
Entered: 83.15 mm
